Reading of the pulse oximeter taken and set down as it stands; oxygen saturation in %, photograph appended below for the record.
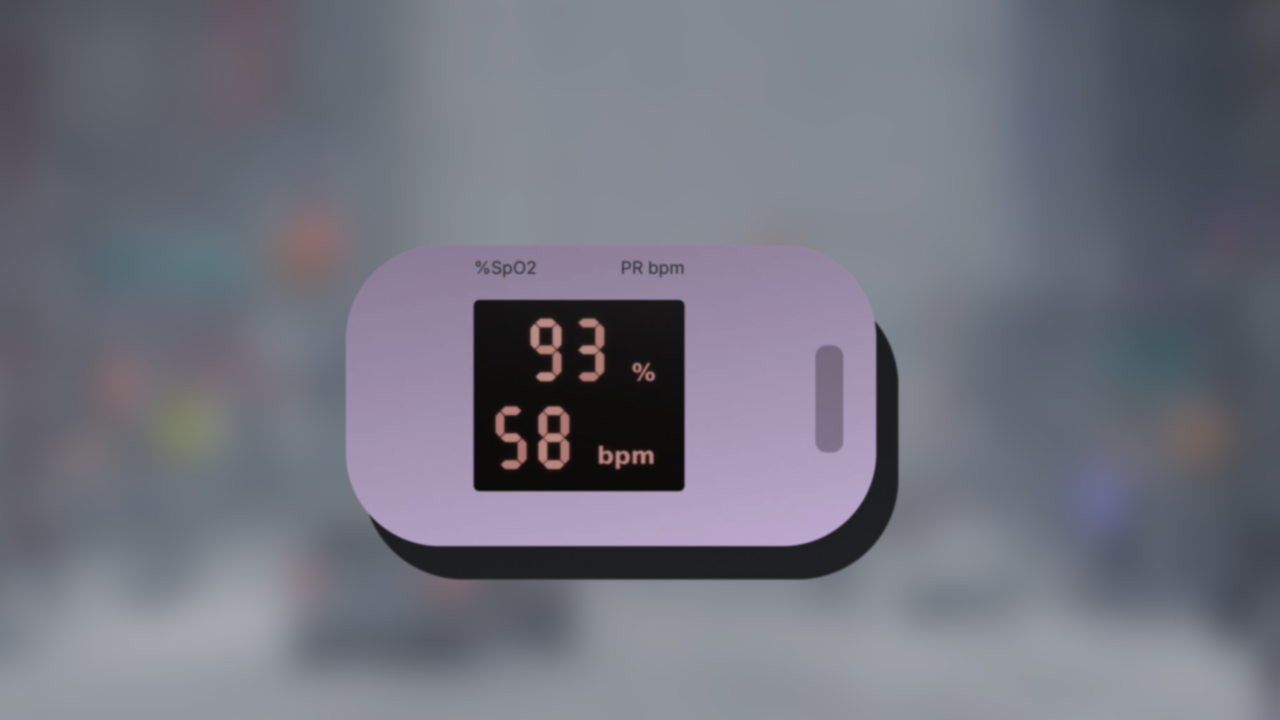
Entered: 93 %
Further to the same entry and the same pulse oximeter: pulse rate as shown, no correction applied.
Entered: 58 bpm
